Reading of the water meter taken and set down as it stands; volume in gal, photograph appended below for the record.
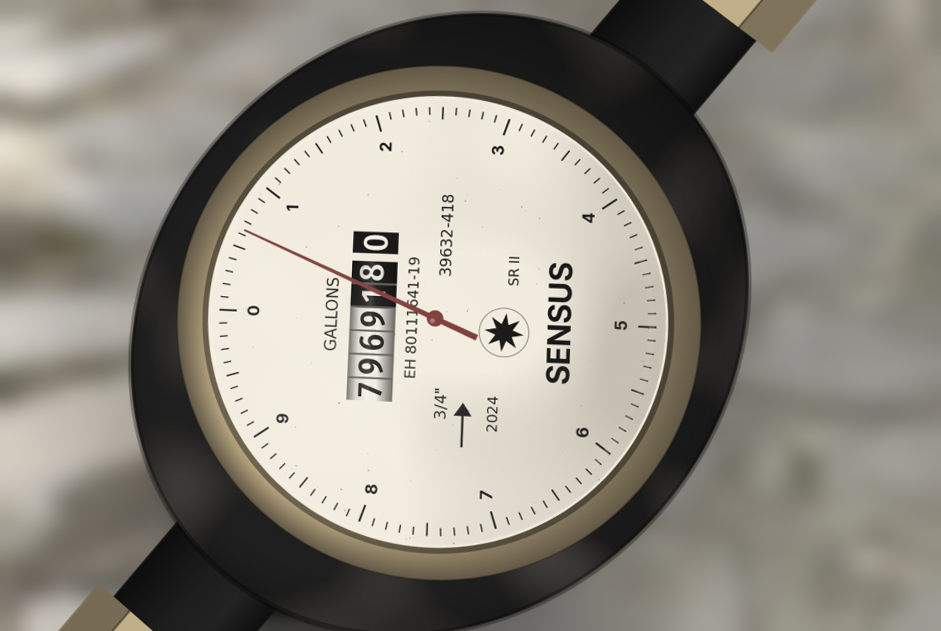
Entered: 7969180.6 gal
